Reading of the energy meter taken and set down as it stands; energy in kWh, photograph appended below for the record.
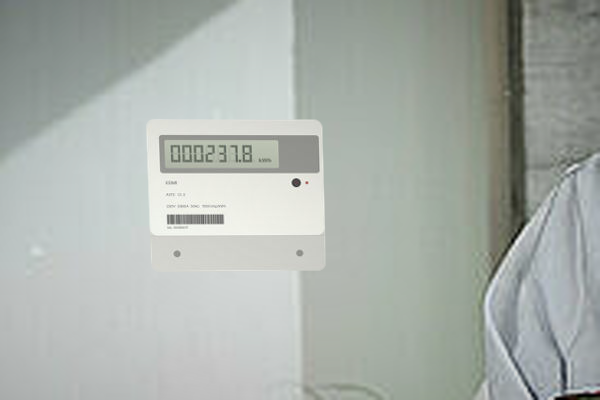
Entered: 237.8 kWh
